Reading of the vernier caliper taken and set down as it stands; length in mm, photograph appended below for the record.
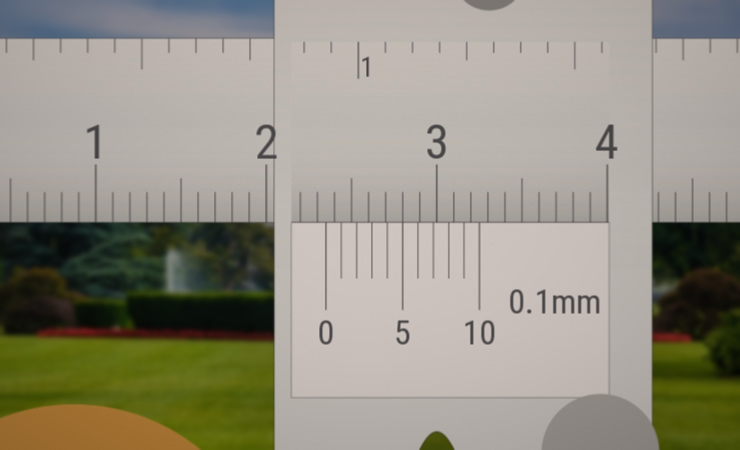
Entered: 23.5 mm
